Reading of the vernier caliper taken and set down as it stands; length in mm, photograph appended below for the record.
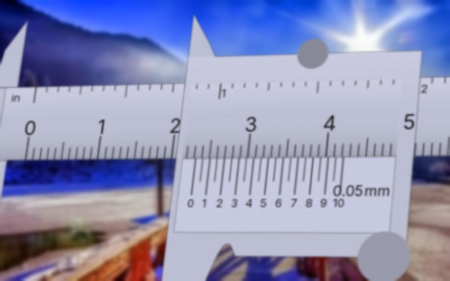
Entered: 23.2 mm
